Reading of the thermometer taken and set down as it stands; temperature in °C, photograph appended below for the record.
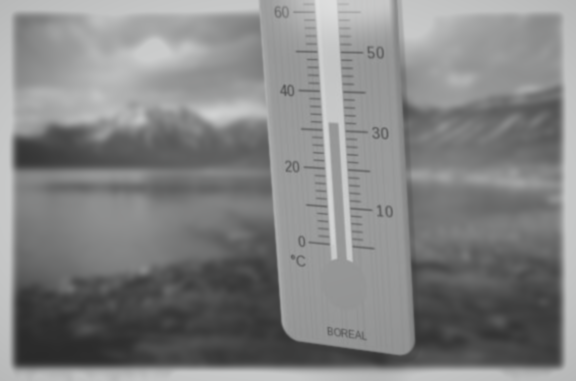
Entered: 32 °C
